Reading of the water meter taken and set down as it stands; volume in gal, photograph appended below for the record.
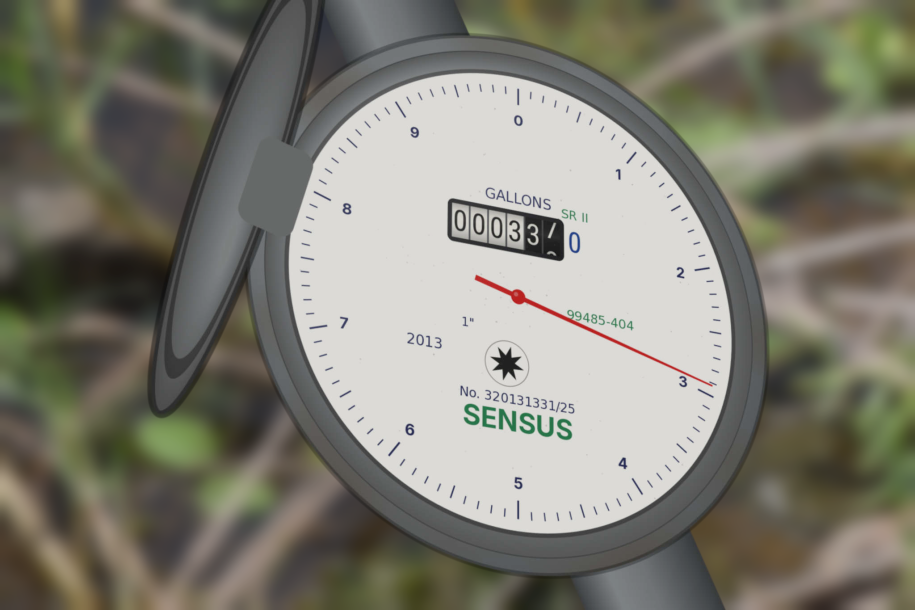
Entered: 3372.9 gal
